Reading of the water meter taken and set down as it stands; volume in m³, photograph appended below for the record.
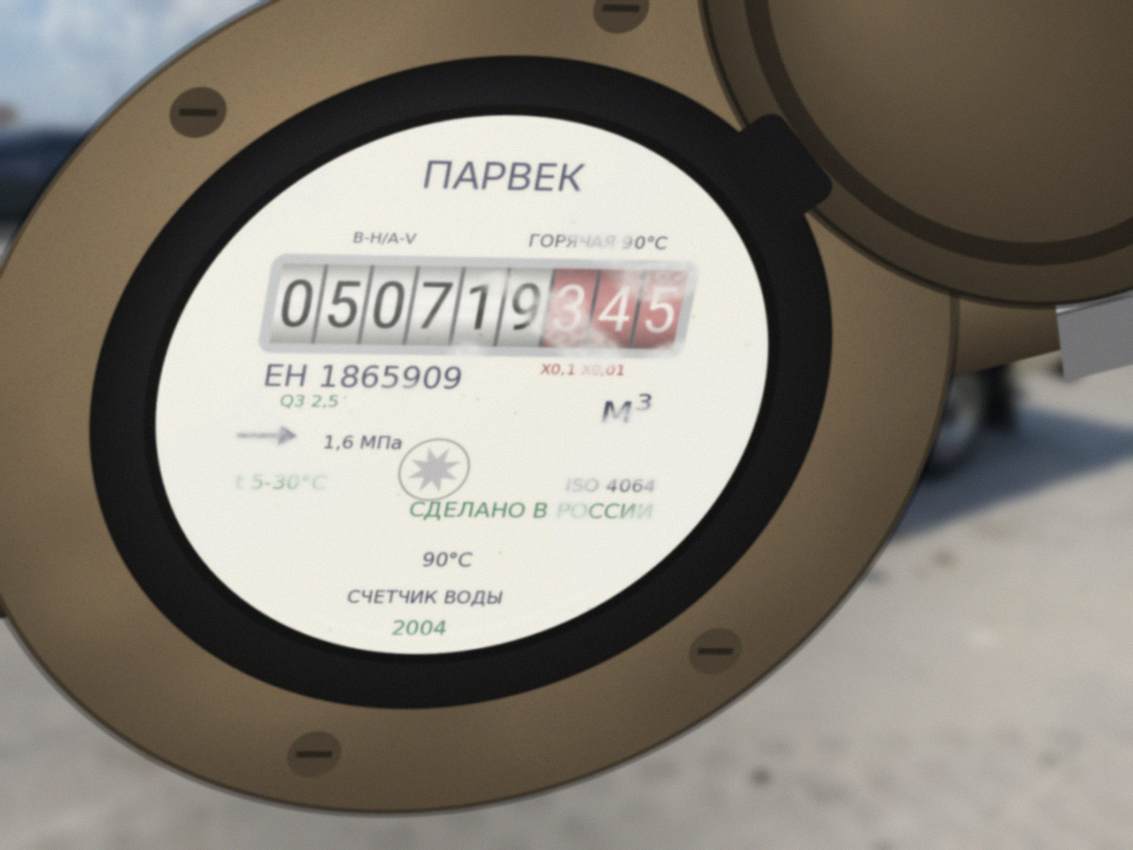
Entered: 50719.345 m³
